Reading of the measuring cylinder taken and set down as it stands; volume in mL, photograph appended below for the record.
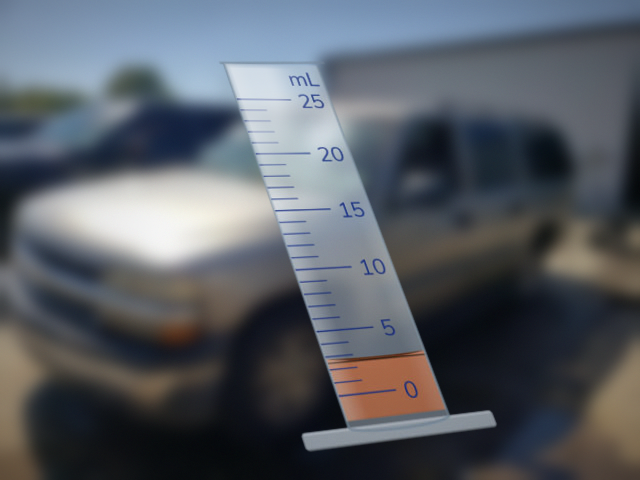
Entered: 2.5 mL
